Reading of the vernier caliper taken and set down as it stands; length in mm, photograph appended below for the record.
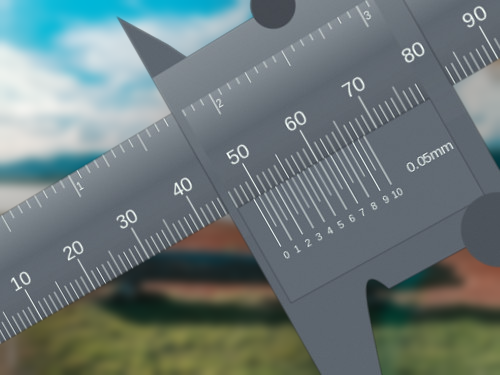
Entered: 48.8 mm
